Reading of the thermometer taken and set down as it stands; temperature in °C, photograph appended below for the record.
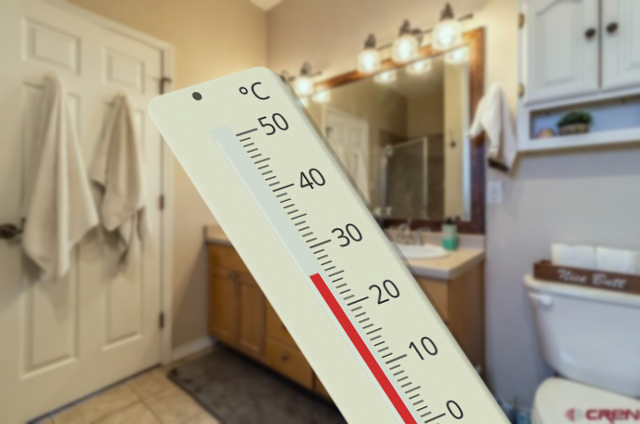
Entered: 26 °C
